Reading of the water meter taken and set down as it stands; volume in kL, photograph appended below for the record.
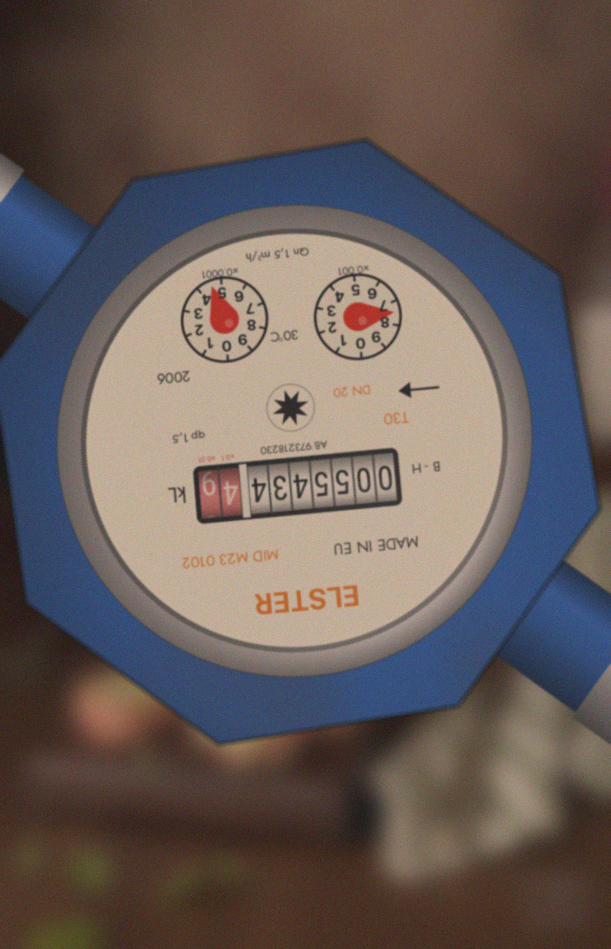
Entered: 55434.4874 kL
